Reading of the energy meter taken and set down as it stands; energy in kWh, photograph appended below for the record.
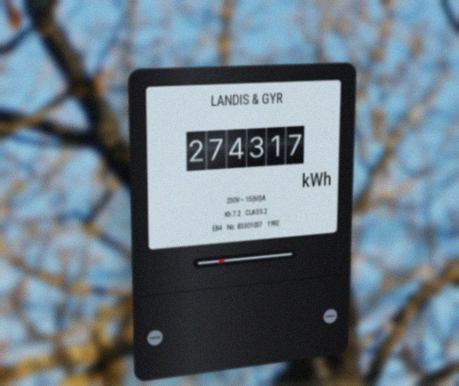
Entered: 274317 kWh
